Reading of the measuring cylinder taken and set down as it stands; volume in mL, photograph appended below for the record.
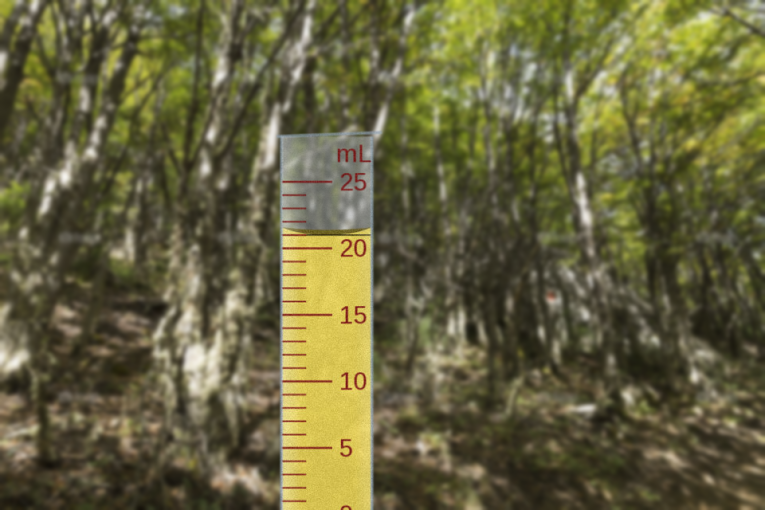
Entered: 21 mL
